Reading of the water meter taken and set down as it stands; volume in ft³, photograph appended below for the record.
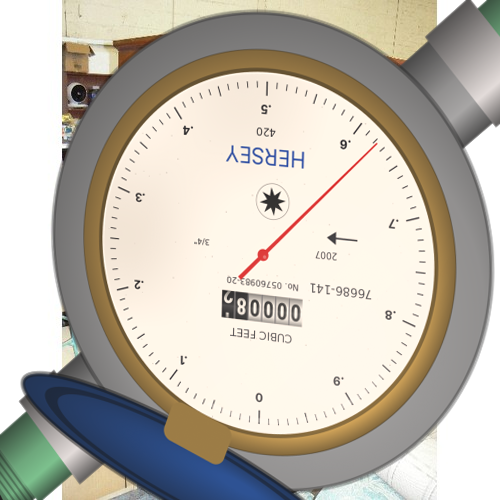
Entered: 81.62 ft³
